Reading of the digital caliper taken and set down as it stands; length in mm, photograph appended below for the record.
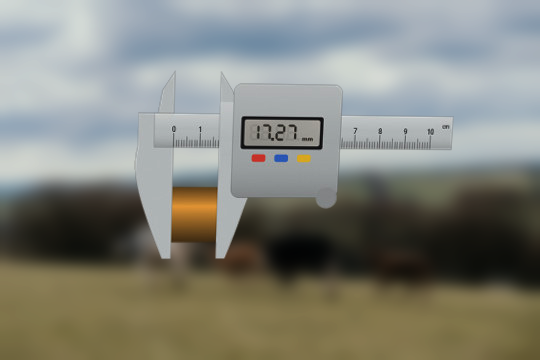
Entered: 17.27 mm
